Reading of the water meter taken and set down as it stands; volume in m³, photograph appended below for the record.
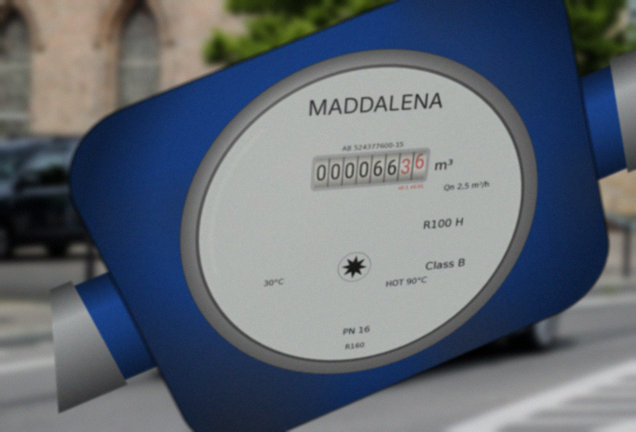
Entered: 66.36 m³
